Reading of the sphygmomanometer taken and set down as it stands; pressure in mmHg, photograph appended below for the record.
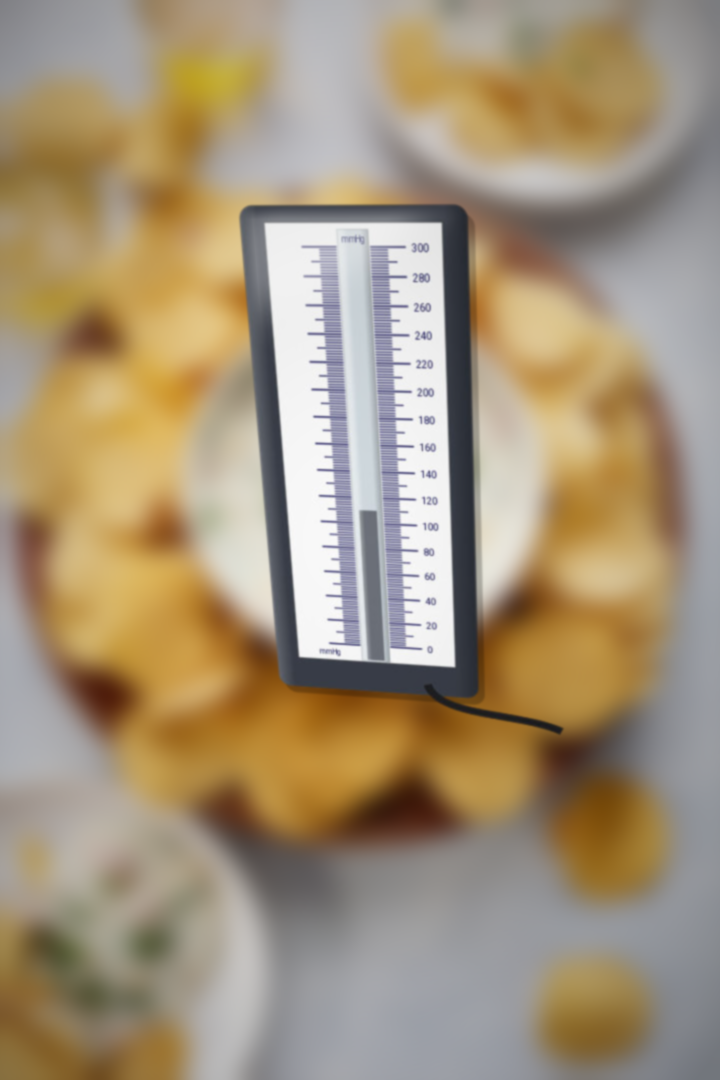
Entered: 110 mmHg
